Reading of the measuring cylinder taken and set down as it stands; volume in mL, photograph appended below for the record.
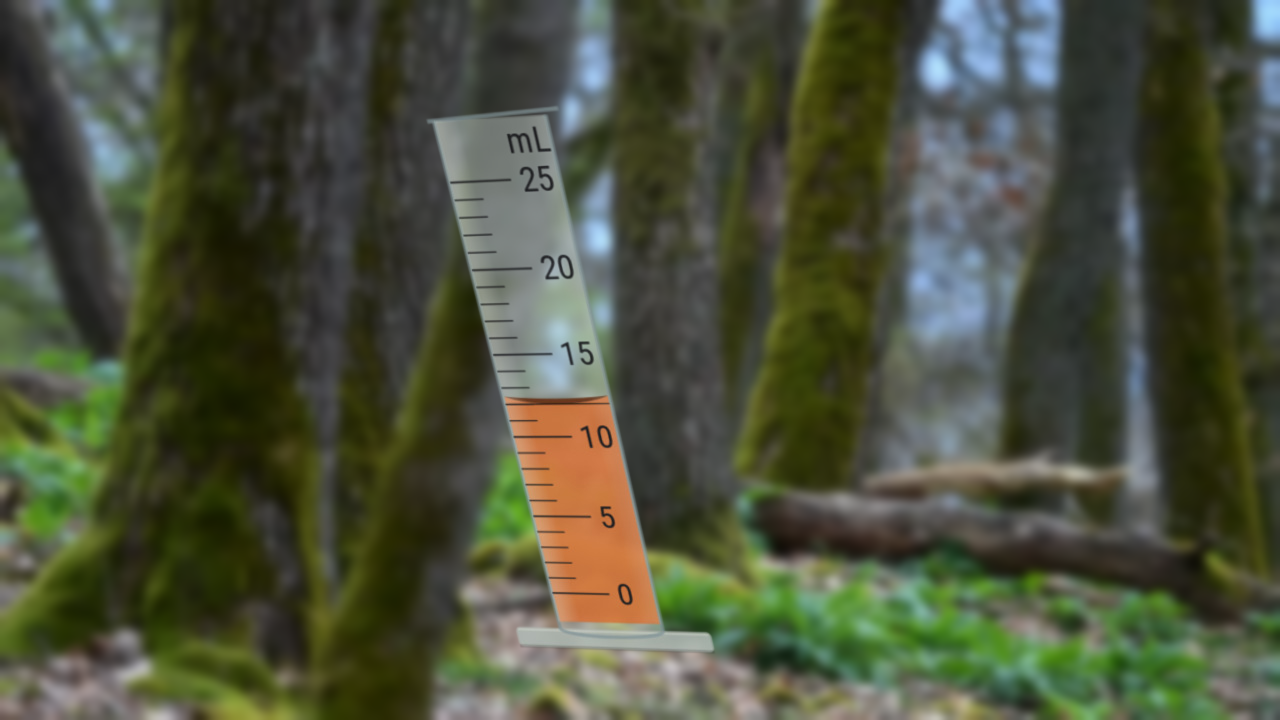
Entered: 12 mL
